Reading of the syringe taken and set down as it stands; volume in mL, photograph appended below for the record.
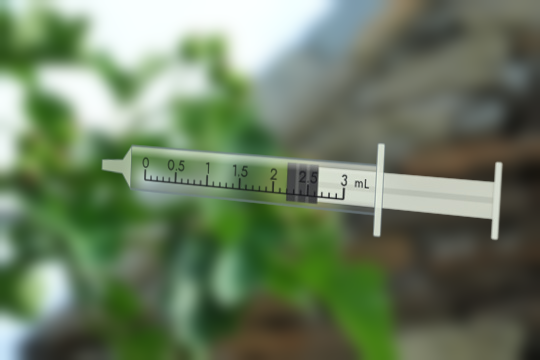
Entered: 2.2 mL
